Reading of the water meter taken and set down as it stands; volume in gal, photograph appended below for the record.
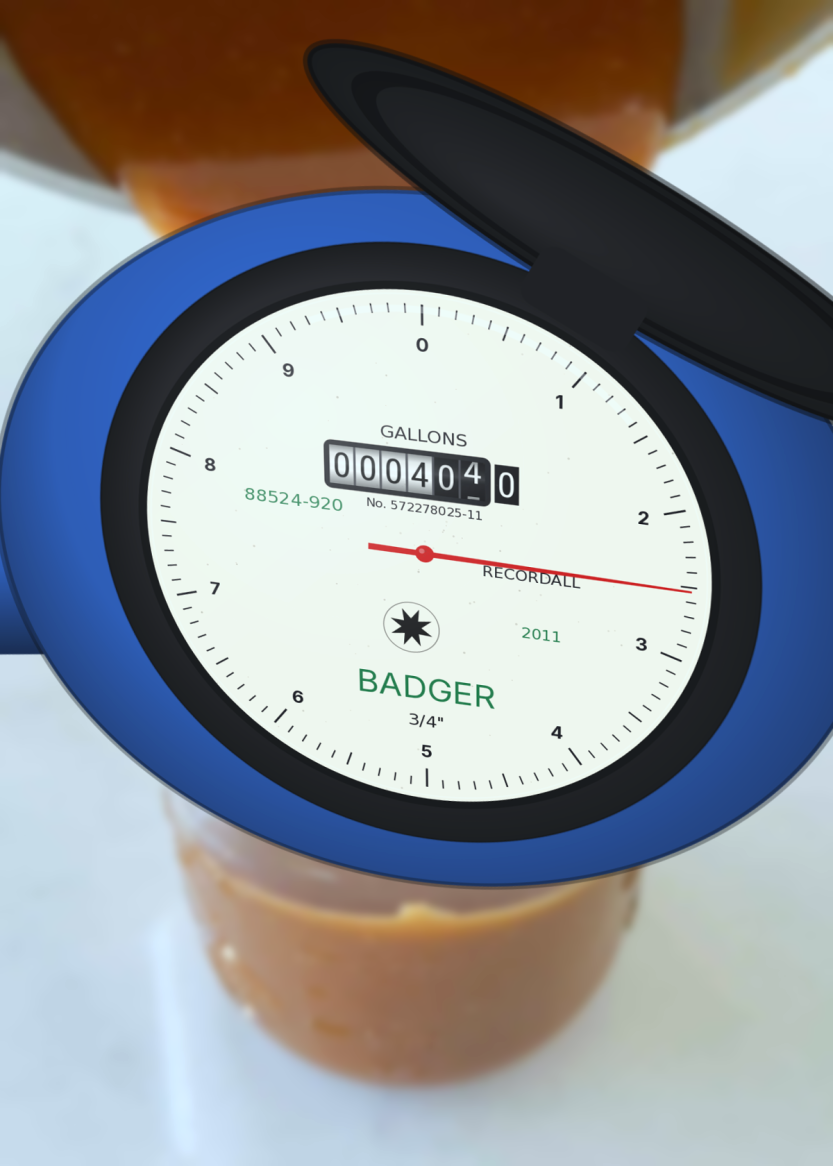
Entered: 4042.5 gal
